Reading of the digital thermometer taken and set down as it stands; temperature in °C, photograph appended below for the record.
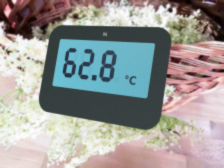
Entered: 62.8 °C
